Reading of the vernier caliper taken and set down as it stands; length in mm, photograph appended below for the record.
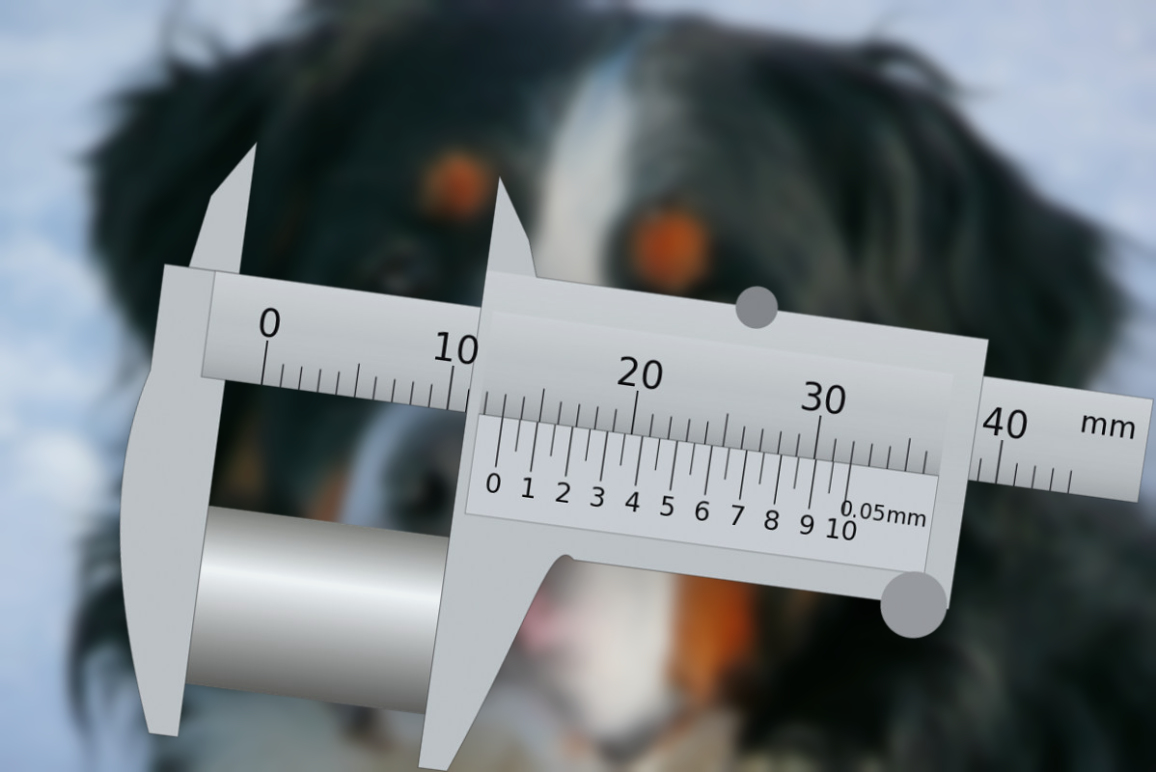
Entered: 13.0 mm
